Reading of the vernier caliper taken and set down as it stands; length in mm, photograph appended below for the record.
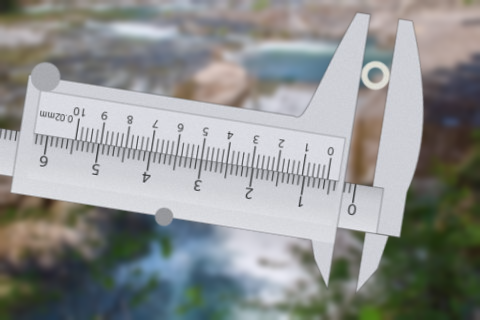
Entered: 5.5 mm
